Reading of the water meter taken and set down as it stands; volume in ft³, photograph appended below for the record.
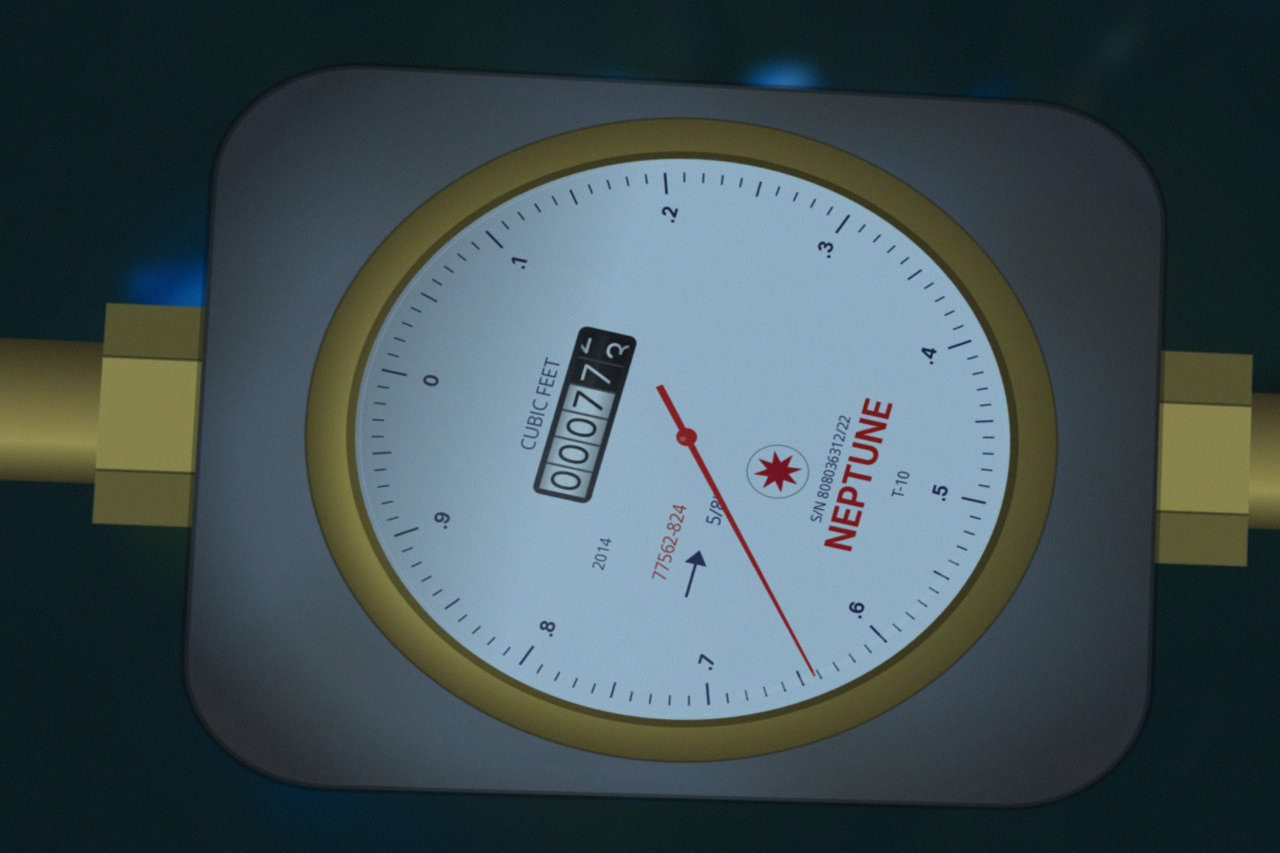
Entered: 772.64 ft³
